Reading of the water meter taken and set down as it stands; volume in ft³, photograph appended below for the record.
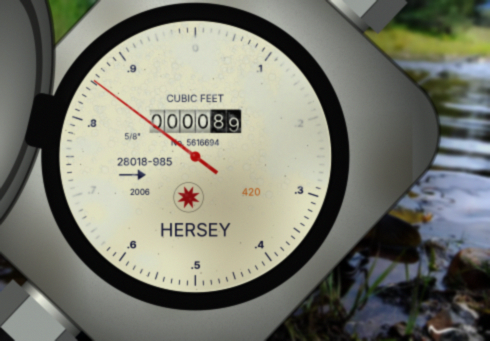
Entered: 88.85 ft³
